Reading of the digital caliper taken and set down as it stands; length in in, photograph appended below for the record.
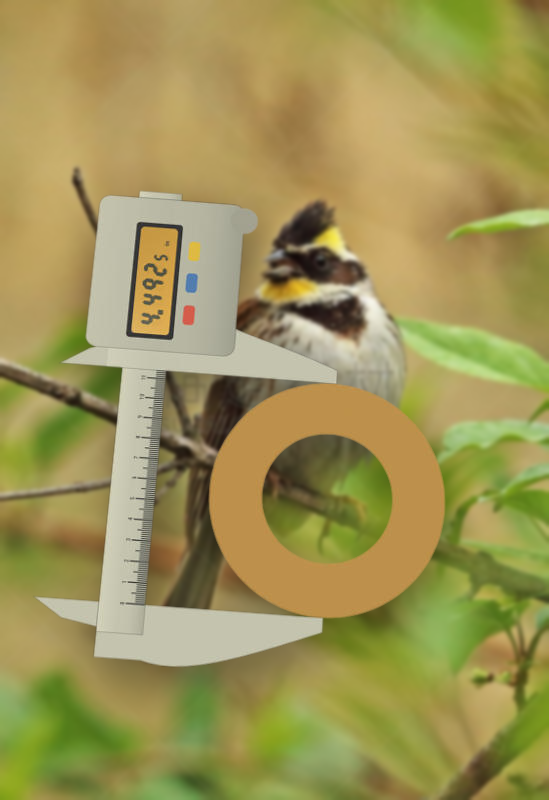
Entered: 4.4925 in
